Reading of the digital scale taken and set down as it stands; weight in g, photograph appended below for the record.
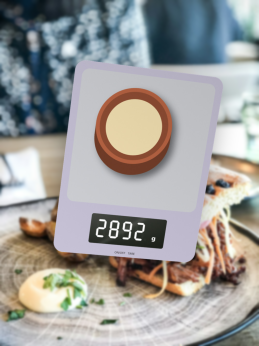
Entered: 2892 g
